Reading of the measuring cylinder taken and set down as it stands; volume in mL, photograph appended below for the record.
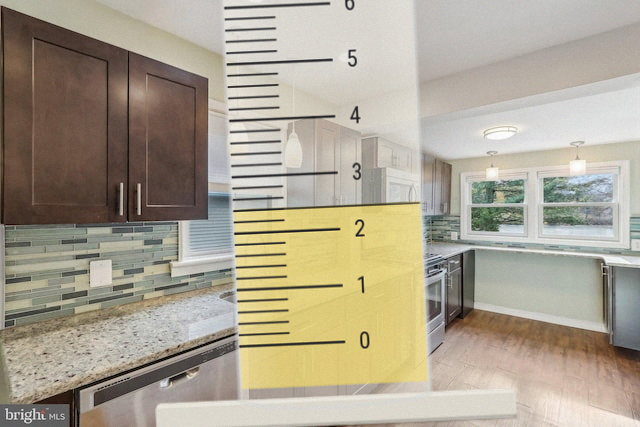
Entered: 2.4 mL
